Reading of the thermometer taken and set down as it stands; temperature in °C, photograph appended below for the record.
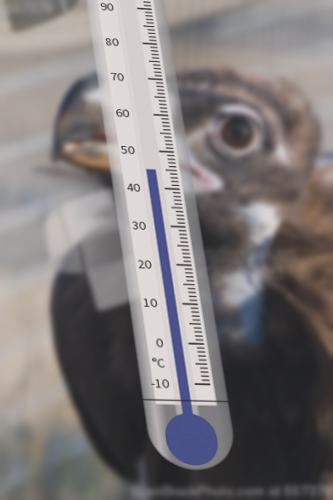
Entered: 45 °C
